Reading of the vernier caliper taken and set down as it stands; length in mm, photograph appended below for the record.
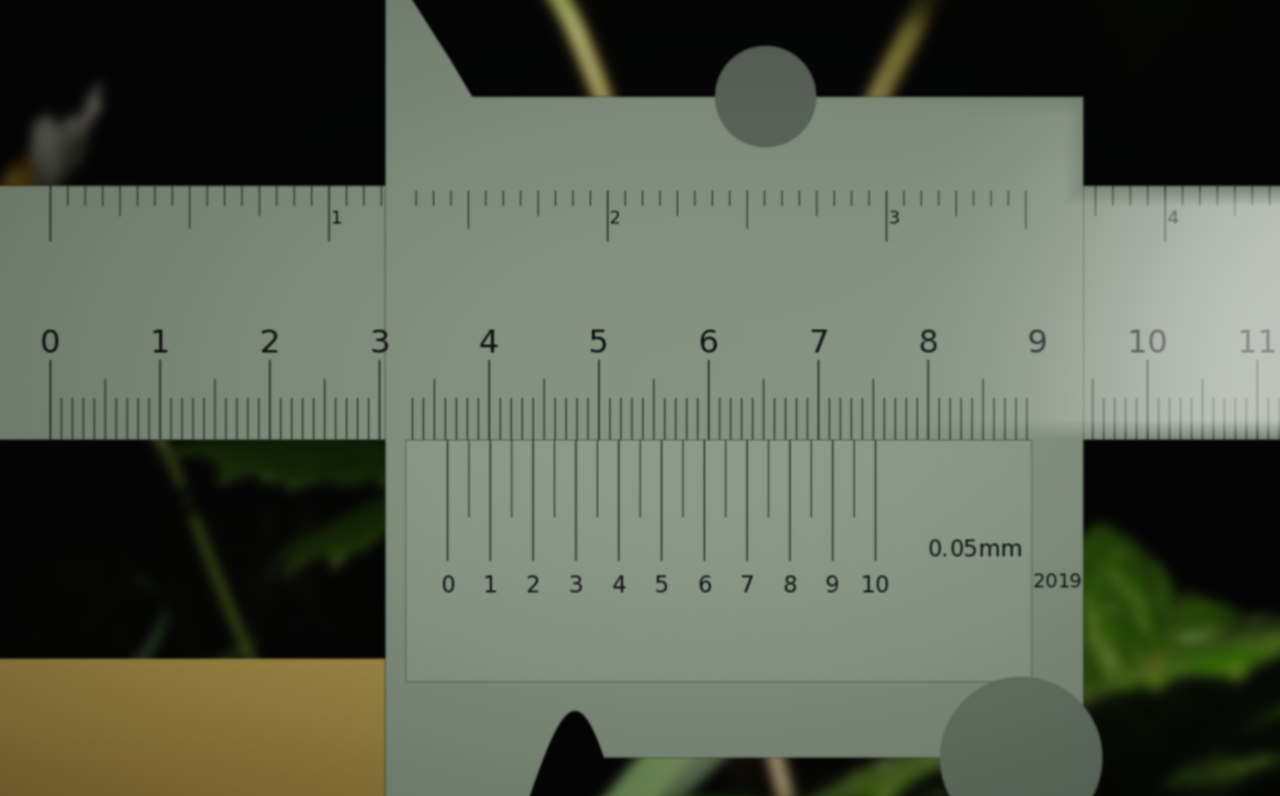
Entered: 36.2 mm
